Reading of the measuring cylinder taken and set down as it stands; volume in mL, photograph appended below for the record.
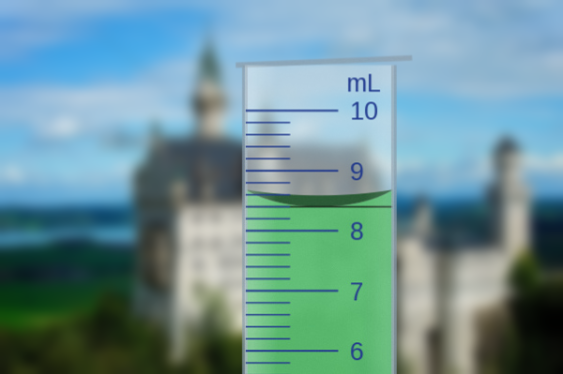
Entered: 8.4 mL
